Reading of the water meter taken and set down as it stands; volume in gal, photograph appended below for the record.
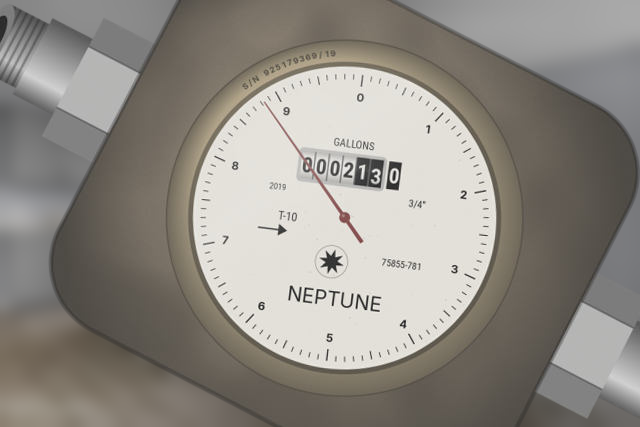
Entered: 2128.8 gal
